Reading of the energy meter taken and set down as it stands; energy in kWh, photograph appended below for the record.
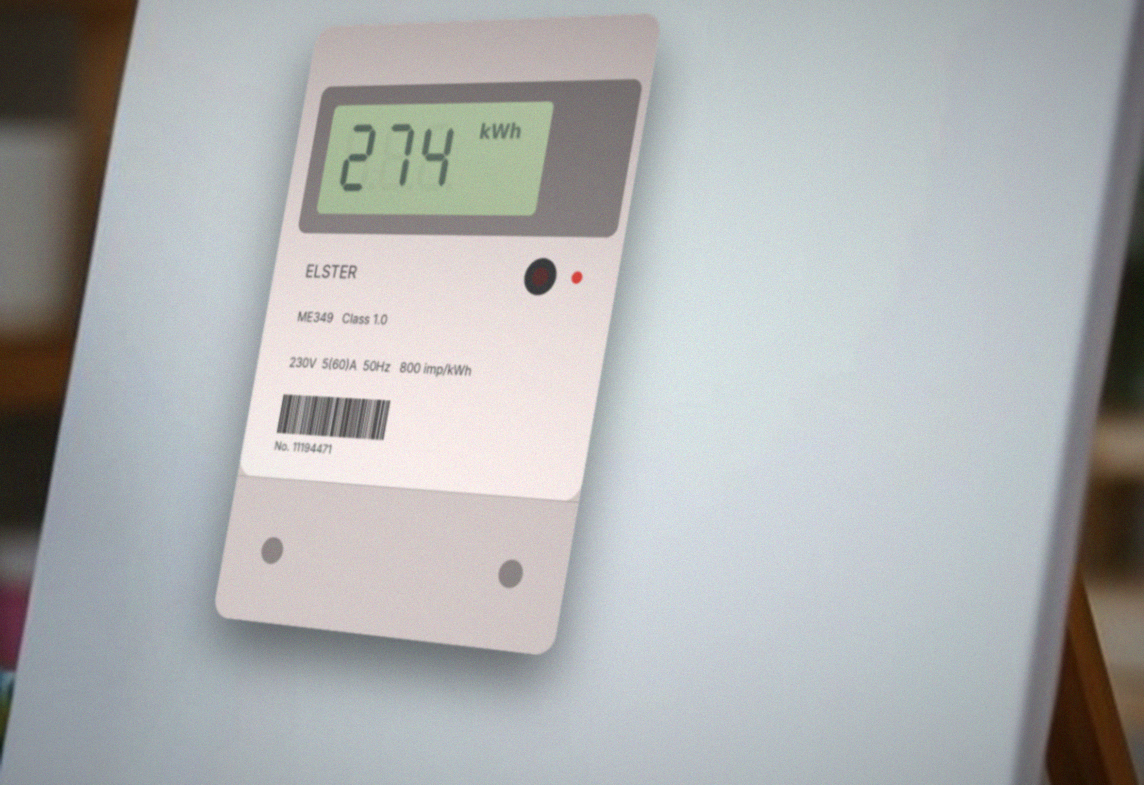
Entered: 274 kWh
